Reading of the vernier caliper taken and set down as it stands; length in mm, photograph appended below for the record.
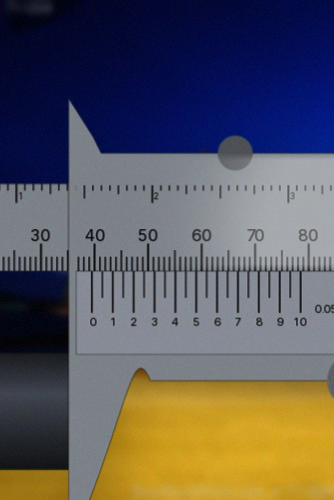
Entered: 39.5 mm
